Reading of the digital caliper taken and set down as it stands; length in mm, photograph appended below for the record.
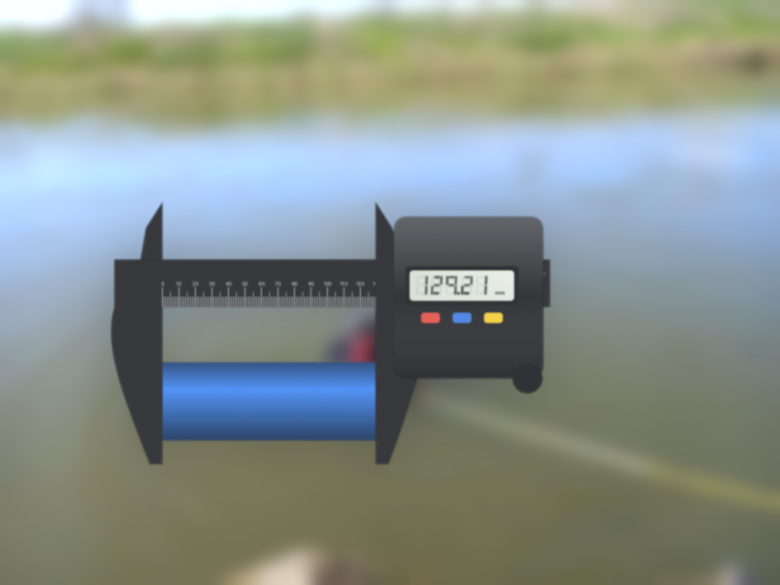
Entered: 129.21 mm
